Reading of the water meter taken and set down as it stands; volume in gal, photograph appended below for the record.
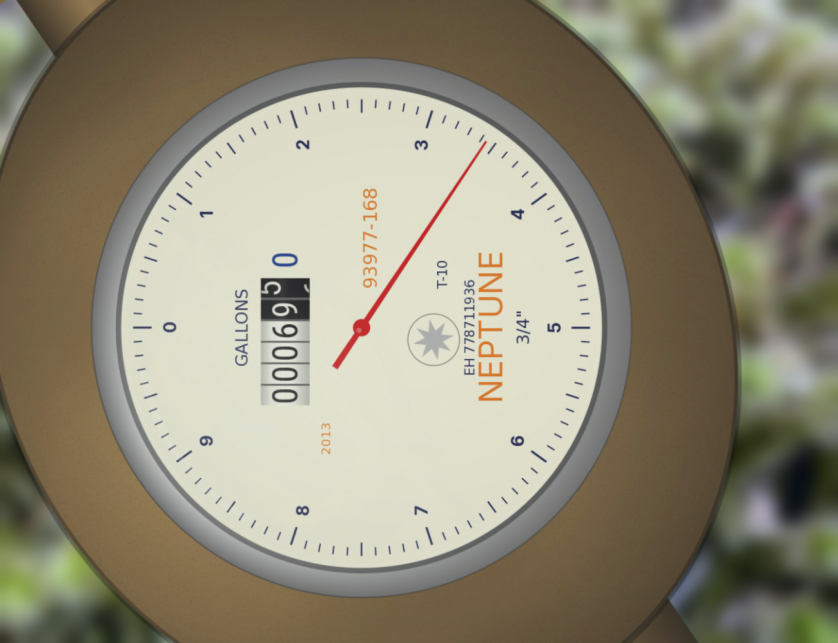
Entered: 6953.4 gal
